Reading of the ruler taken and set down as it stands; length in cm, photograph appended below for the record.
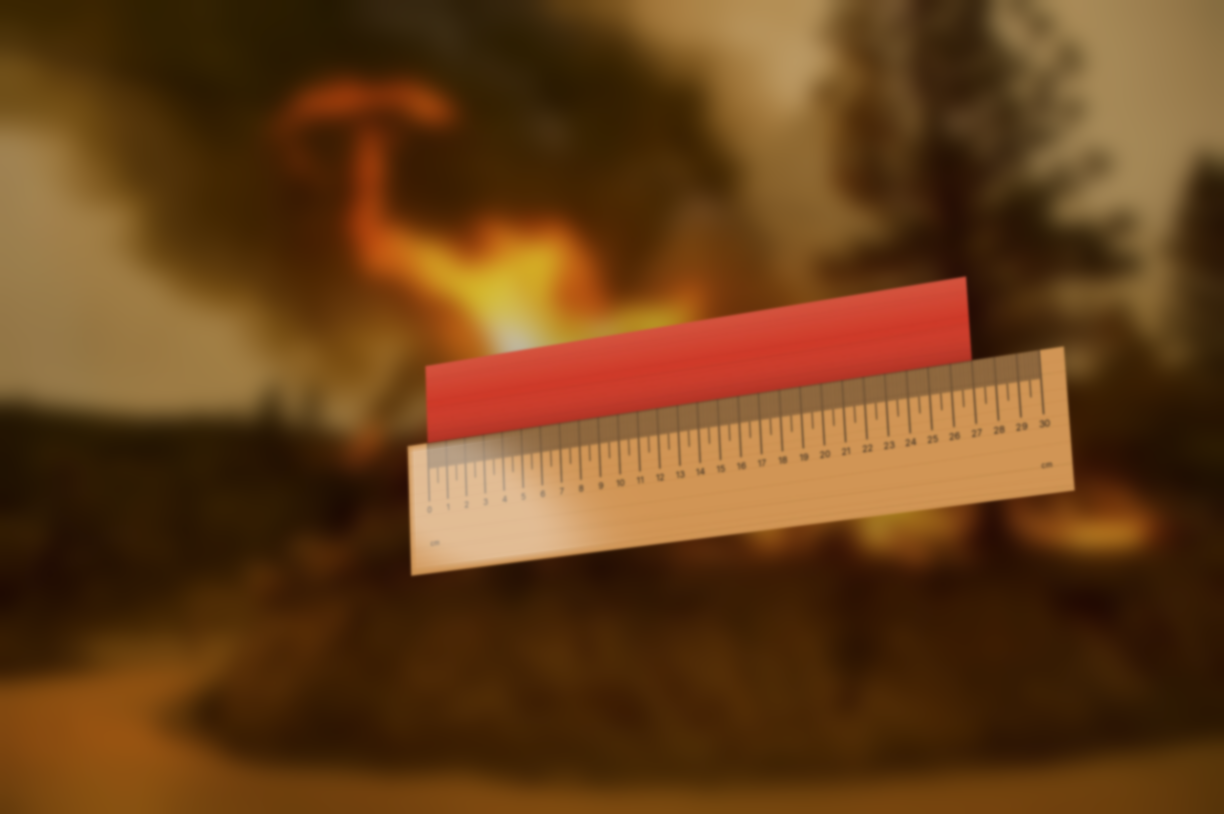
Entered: 27 cm
